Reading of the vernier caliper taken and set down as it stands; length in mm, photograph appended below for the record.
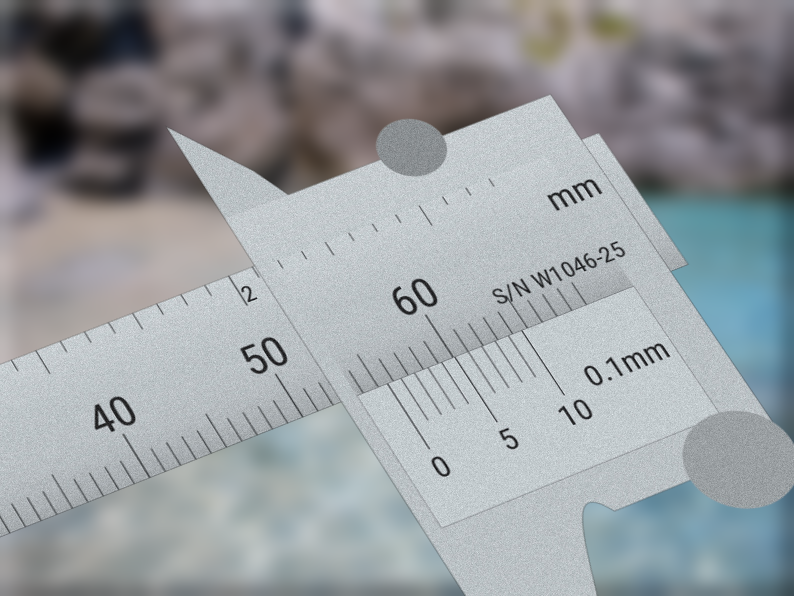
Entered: 55.6 mm
